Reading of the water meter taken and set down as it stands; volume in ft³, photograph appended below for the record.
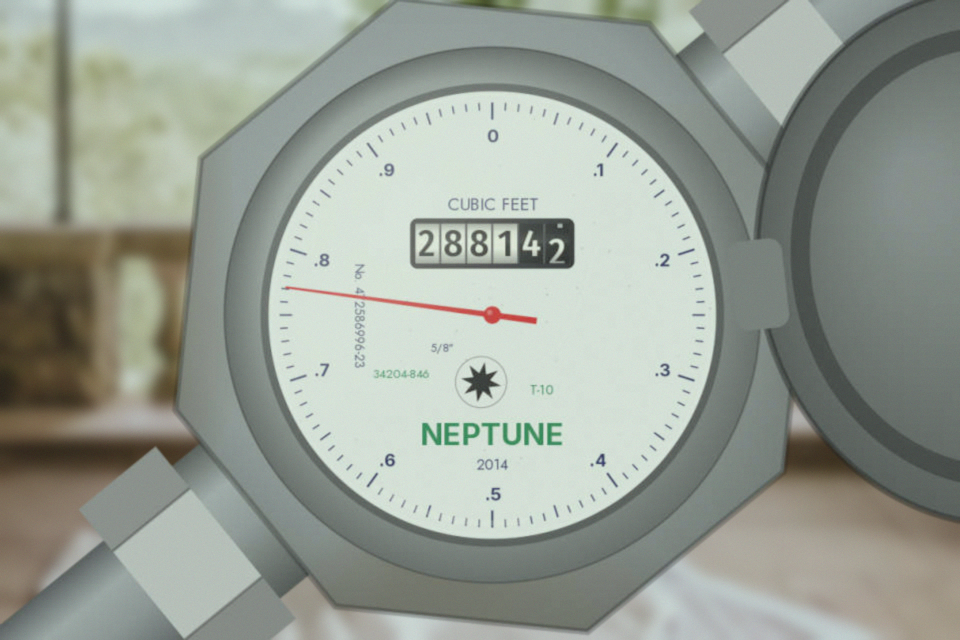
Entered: 288141.77 ft³
